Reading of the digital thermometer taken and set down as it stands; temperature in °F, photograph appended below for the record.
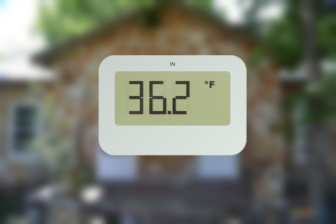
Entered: 36.2 °F
